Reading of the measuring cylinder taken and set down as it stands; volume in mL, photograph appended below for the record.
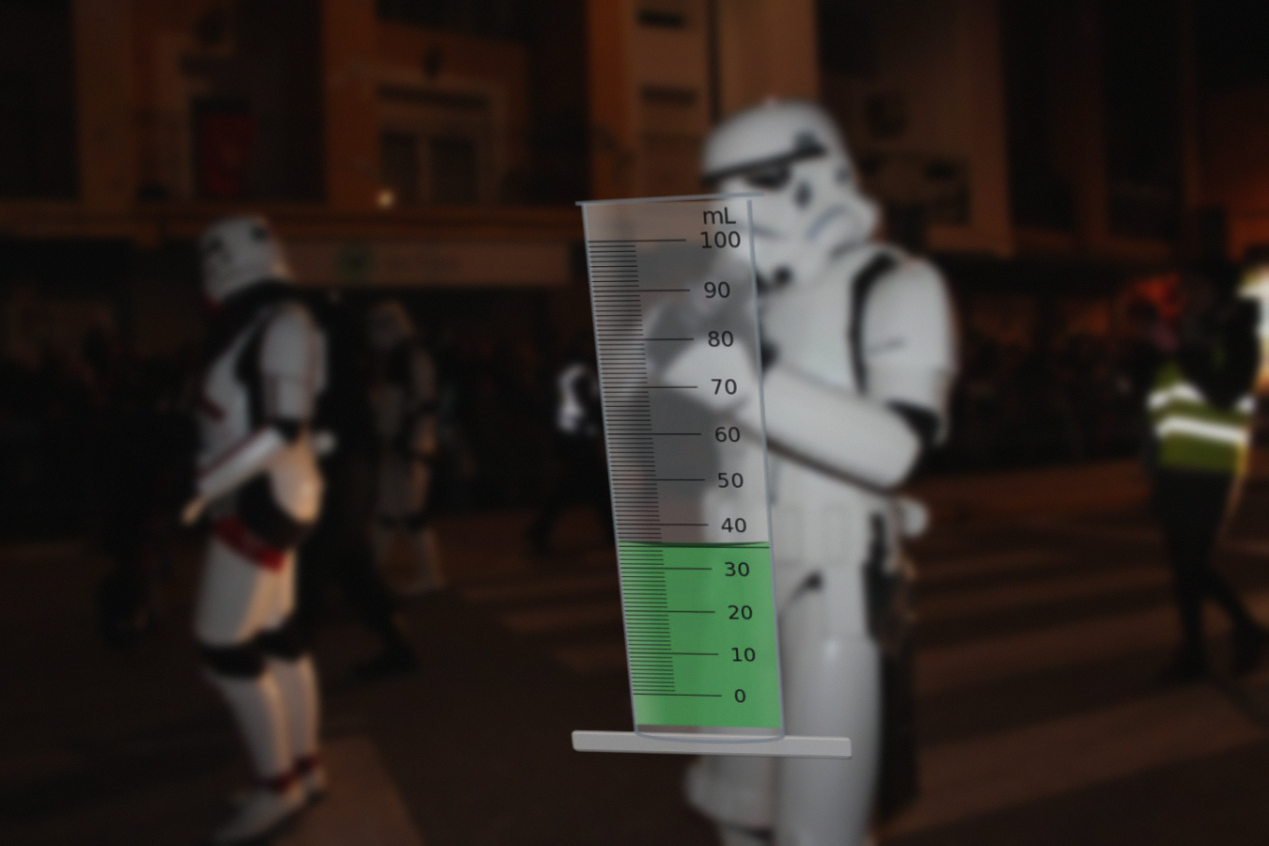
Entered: 35 mL
